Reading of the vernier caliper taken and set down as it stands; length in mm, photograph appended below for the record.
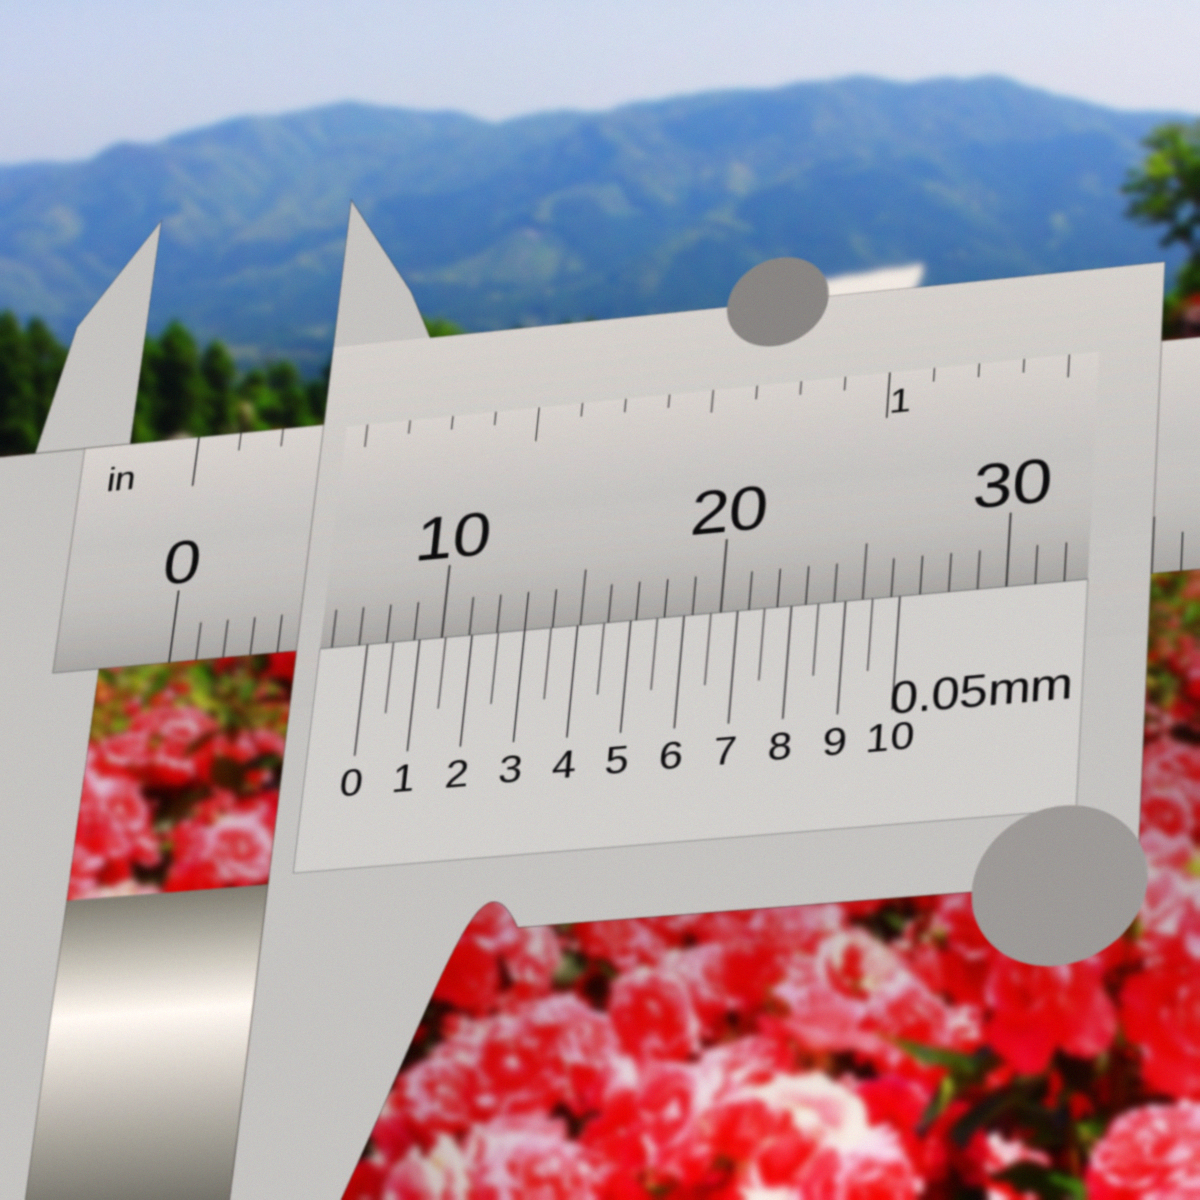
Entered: 7.3 mm
